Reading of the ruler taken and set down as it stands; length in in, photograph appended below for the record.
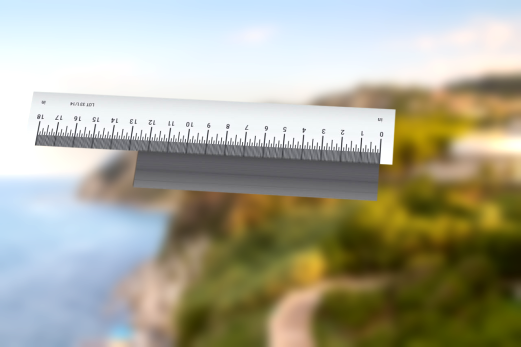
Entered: 12.5 in
